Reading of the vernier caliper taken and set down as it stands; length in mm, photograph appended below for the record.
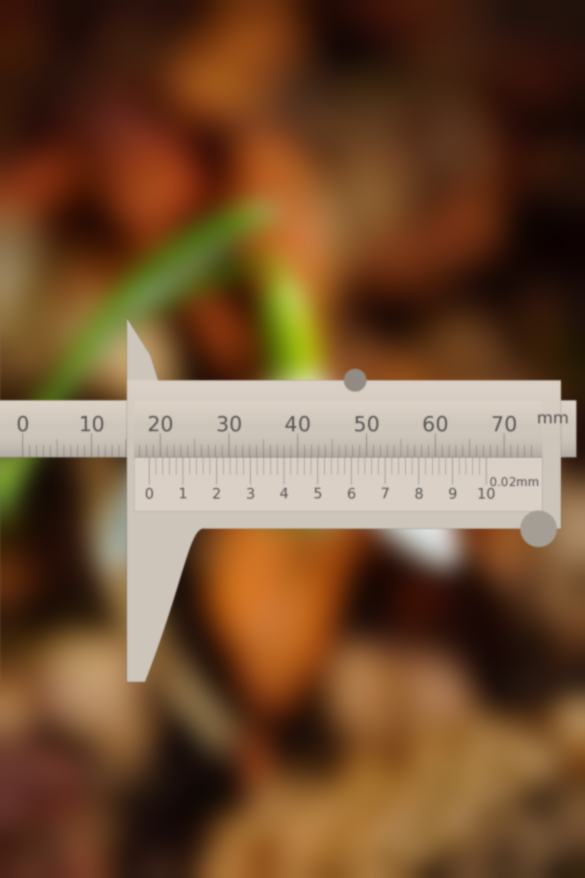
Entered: 18.4 mm
